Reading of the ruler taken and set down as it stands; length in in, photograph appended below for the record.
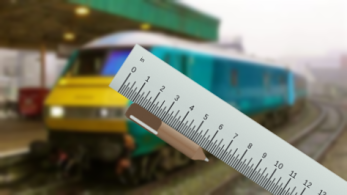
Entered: 5.5 in
